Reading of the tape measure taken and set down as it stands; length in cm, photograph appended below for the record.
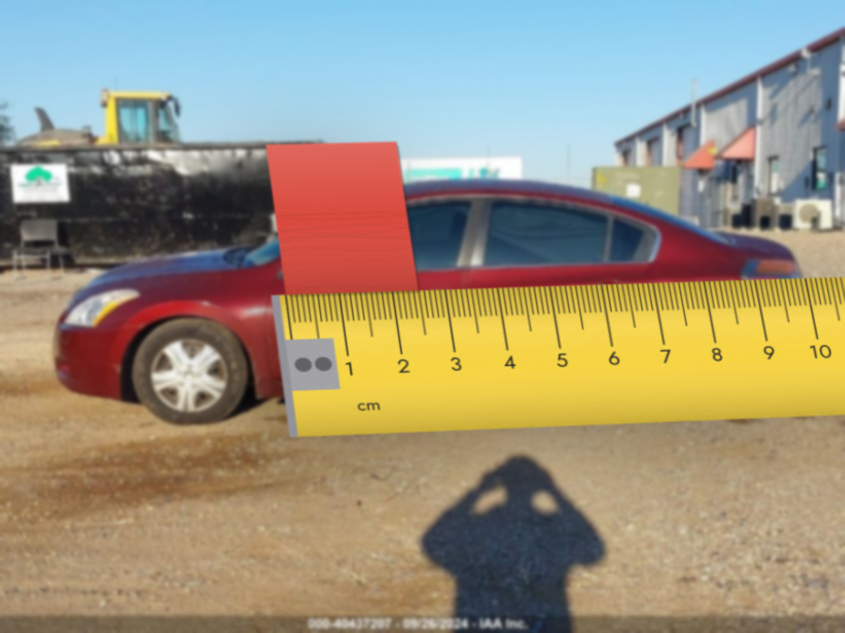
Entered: 2.5 cm
